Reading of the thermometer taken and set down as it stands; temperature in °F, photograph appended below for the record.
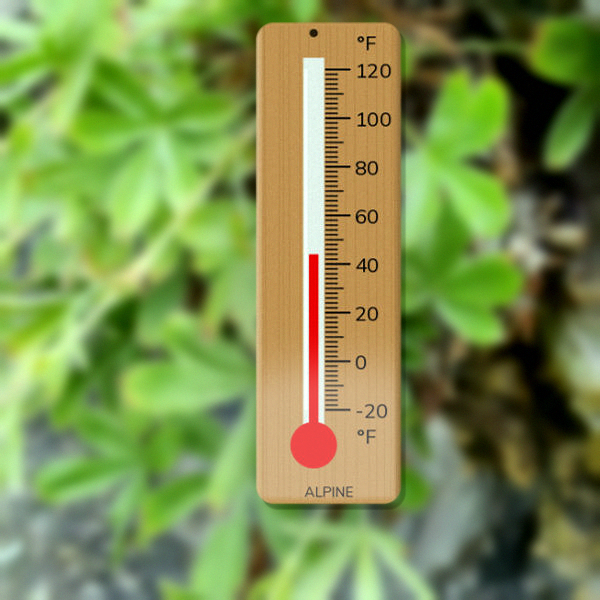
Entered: 44 °F
